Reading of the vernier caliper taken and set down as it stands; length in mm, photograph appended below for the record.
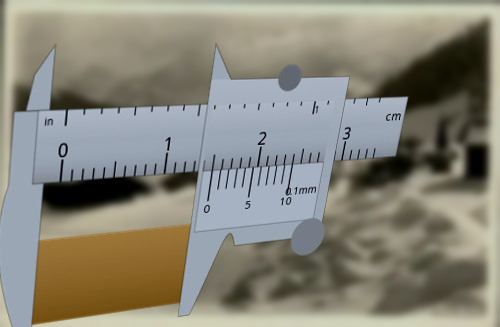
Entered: 15.0 mm
